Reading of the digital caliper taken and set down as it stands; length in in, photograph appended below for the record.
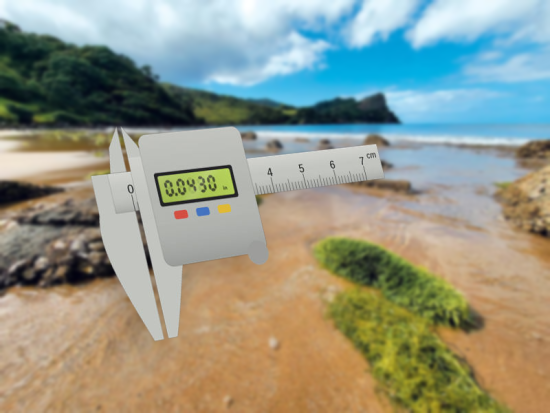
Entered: 0.0430 in
